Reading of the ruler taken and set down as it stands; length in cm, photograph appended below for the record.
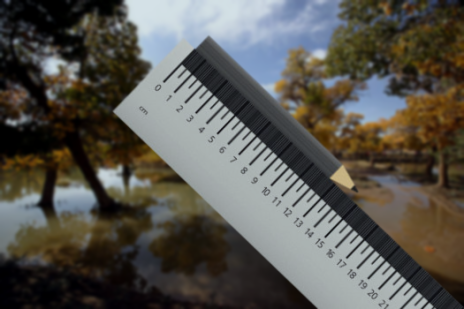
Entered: 14.5 cm
